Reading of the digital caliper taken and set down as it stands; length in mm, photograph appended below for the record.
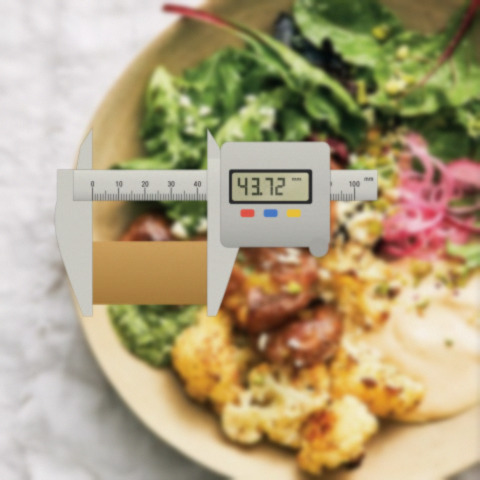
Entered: 43.72 mm
